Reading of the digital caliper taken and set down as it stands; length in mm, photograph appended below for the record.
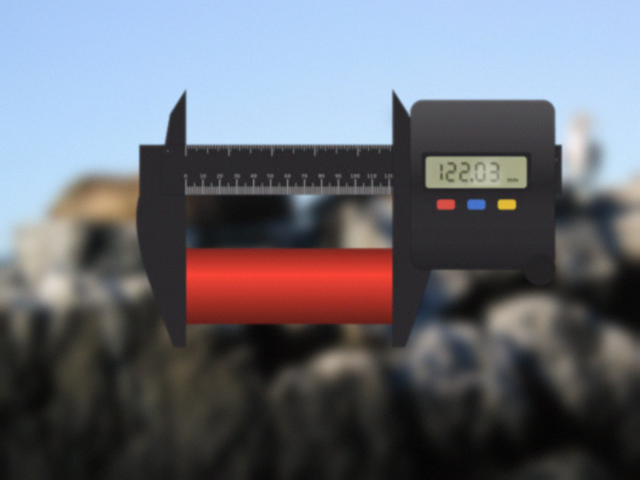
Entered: 122.03 mm
